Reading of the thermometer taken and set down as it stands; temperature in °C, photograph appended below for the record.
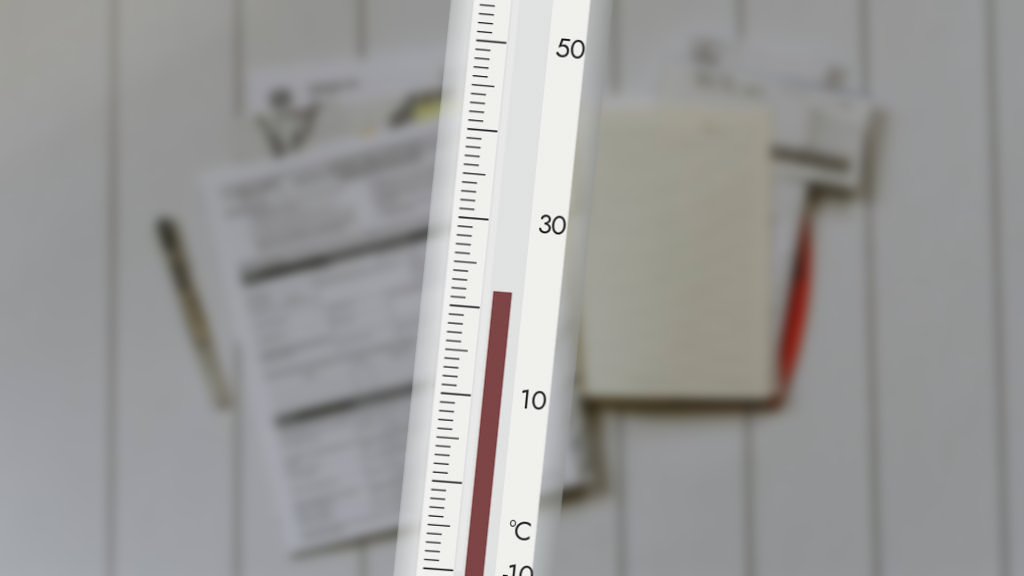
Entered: 22 °C
